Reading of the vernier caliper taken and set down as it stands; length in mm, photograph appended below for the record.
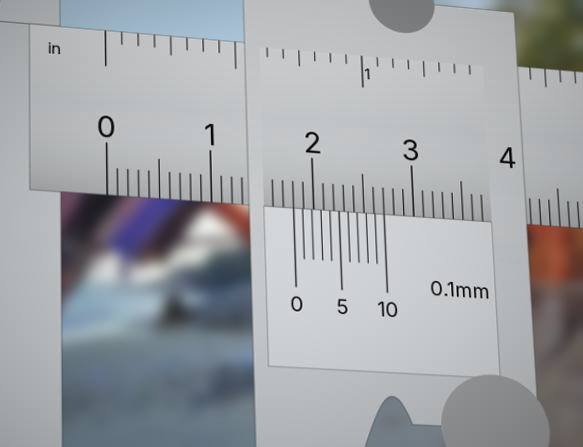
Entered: 18.0 mm
